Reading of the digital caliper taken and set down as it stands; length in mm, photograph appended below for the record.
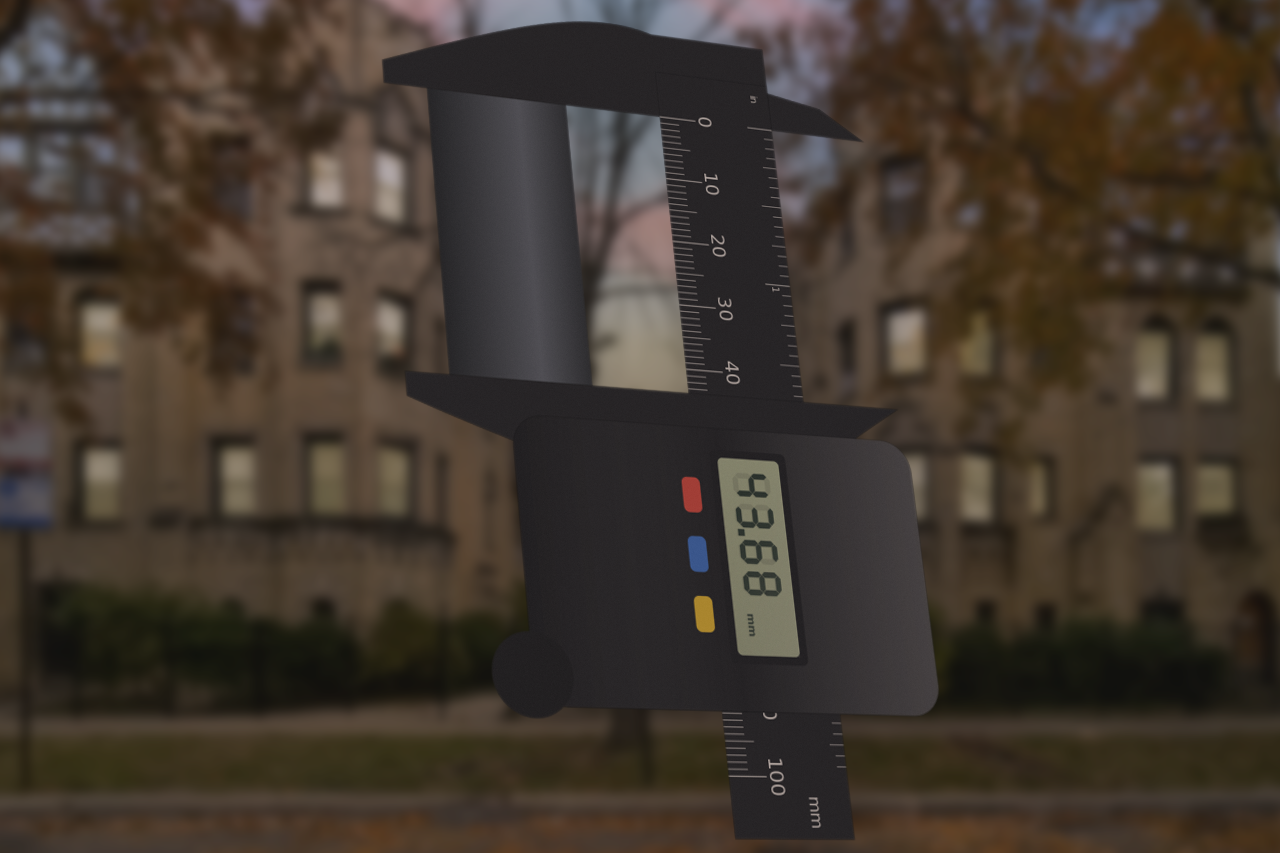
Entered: 43.68 mm
